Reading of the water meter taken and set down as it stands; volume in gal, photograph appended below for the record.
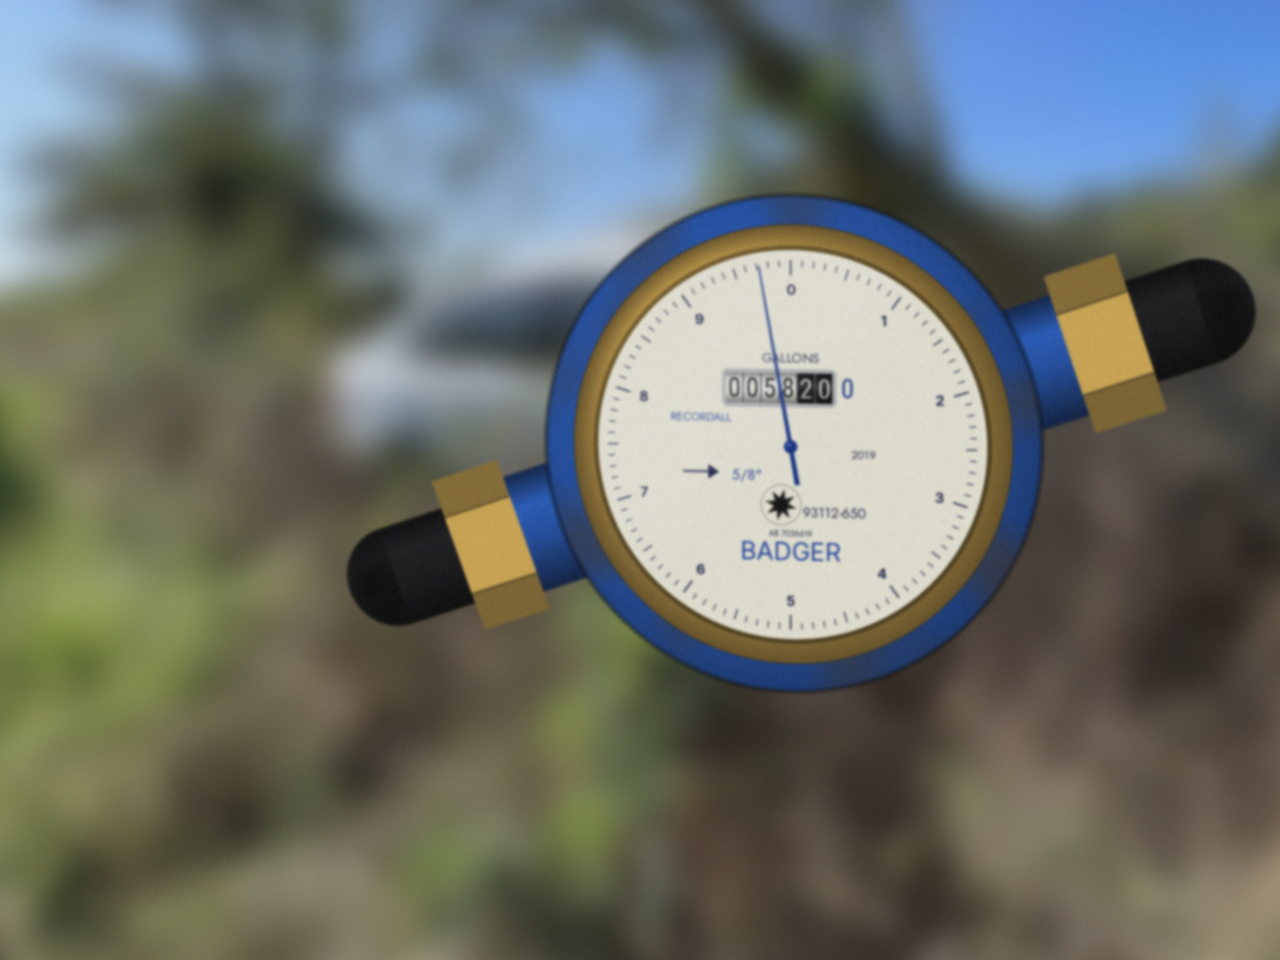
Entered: 58199.7 gal
